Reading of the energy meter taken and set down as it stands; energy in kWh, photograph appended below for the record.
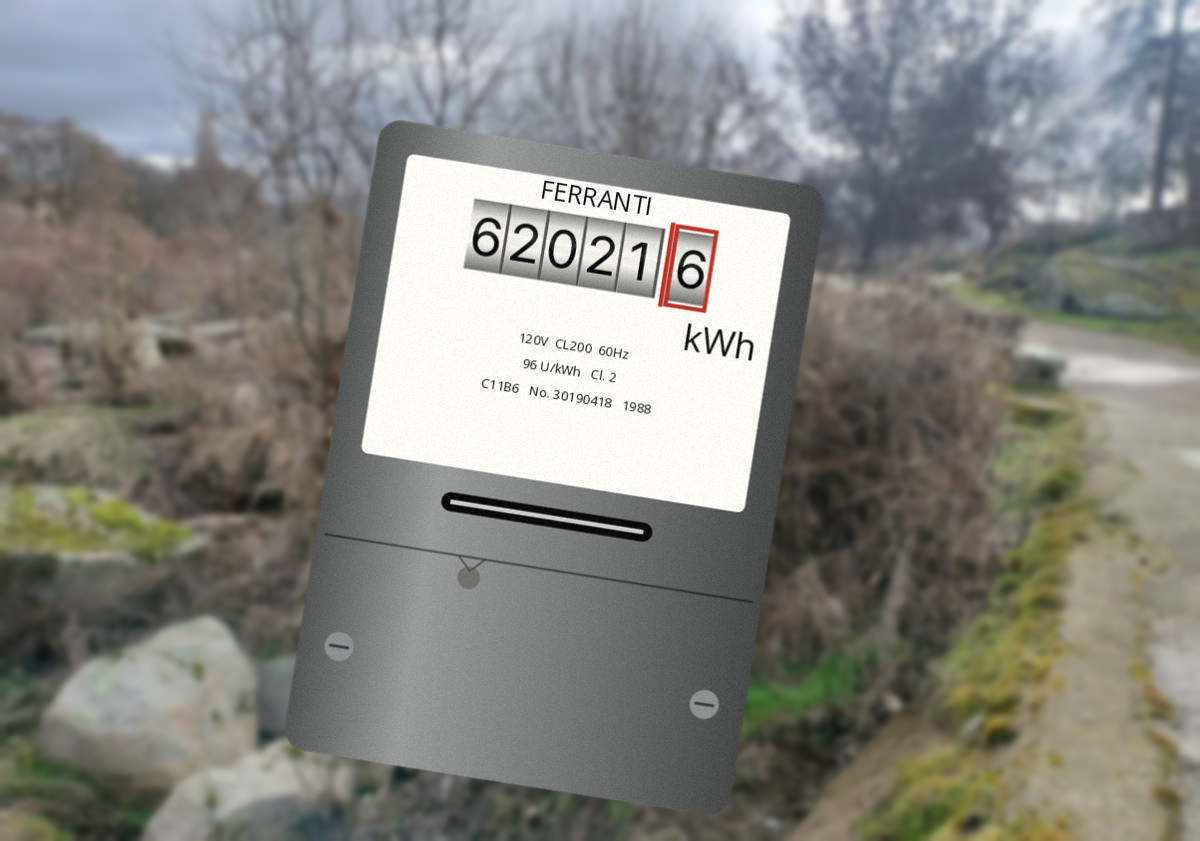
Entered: 62021.6 kWh
